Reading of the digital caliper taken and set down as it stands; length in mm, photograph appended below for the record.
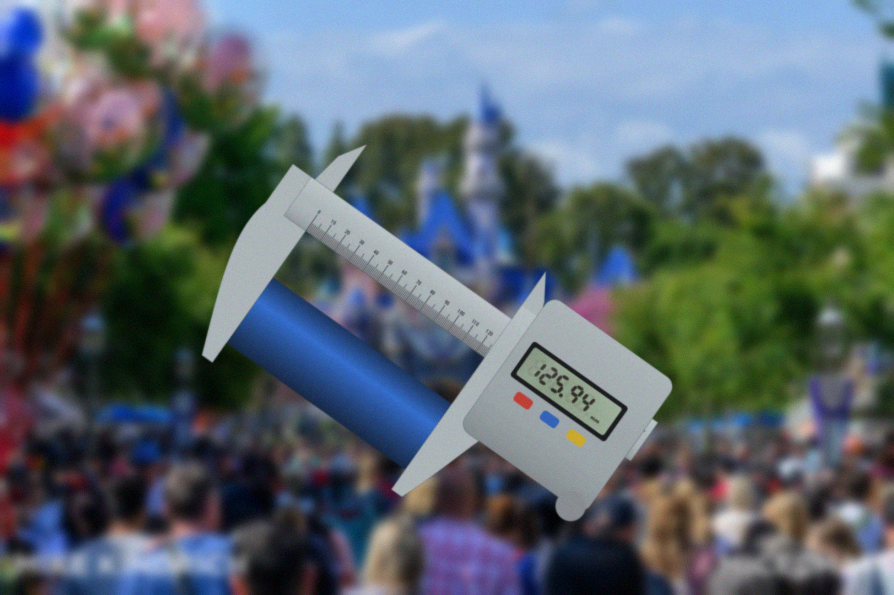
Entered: 125.94 mm
